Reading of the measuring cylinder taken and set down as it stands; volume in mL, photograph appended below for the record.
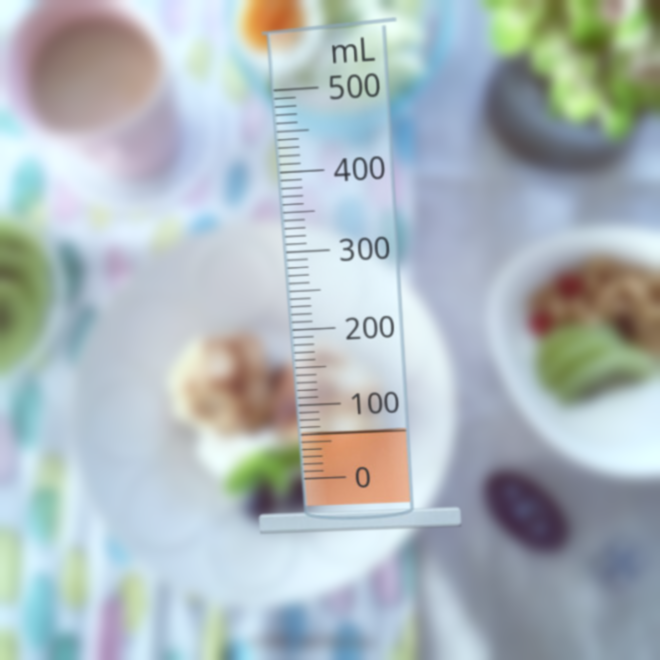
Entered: 60 mL
